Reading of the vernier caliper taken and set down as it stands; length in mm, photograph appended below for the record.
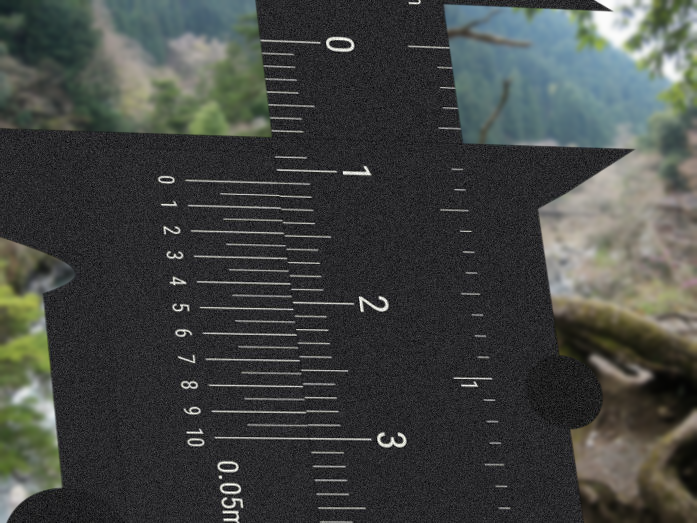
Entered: 11.0 mm
